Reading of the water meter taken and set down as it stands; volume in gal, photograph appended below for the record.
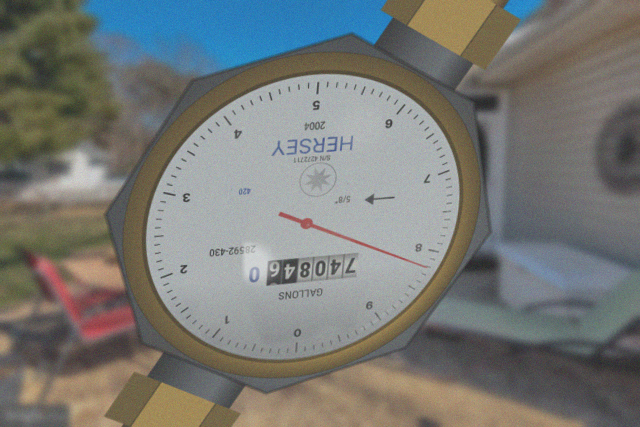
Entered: 7408458.2 gal
